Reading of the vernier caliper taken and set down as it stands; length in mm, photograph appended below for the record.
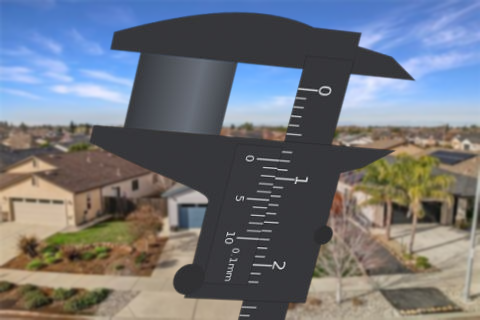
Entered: 8.0 mm
